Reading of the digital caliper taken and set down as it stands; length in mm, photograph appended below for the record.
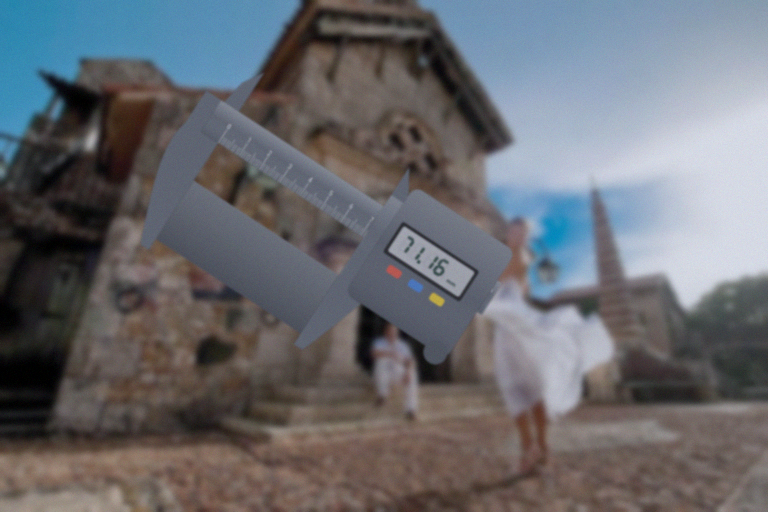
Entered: 71.16 mm
